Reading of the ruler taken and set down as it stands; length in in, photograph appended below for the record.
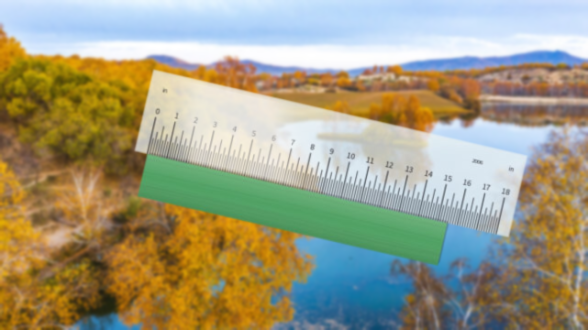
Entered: 15.5 in
